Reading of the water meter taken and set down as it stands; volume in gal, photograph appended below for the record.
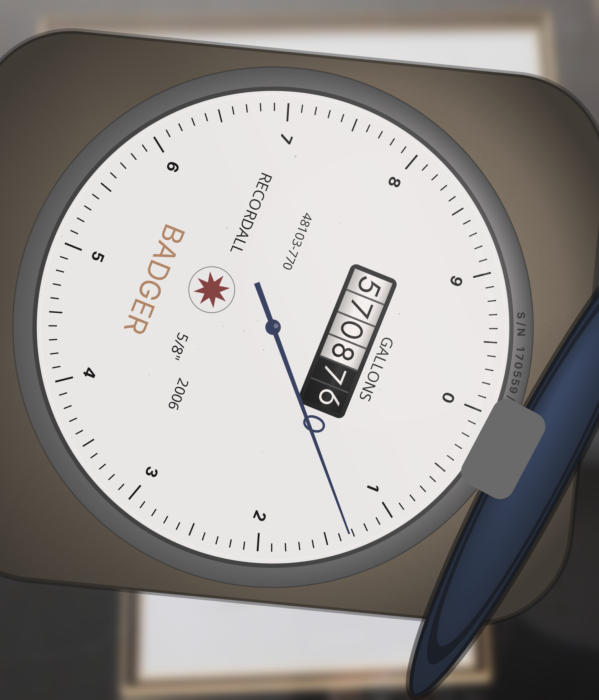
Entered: 5708761.3 gal
